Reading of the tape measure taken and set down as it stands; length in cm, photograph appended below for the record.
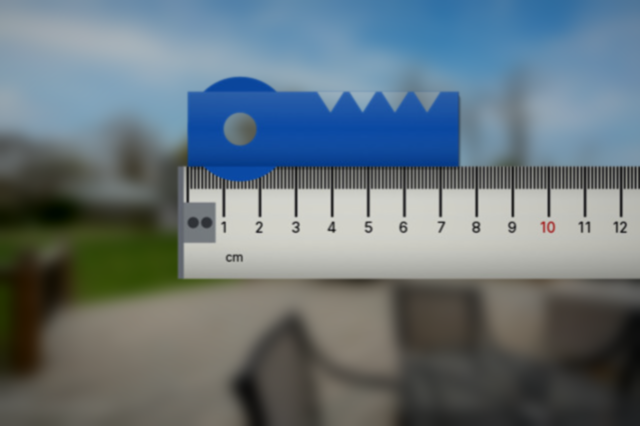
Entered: 7.5 cm
